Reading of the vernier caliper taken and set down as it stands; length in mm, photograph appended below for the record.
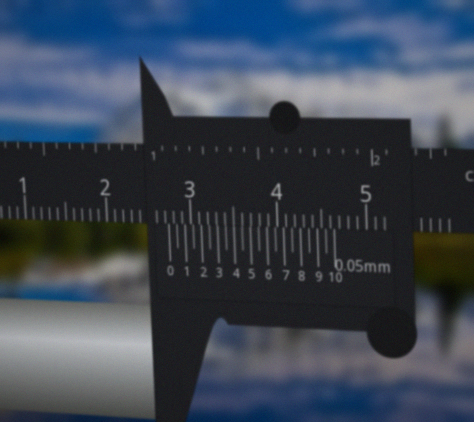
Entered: 27.4 mm
